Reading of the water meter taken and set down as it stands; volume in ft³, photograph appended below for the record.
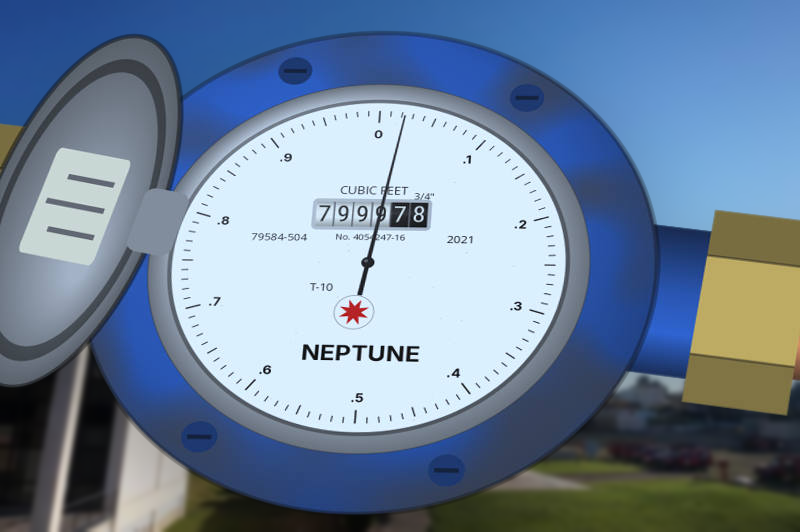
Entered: 799978.02 ft³
